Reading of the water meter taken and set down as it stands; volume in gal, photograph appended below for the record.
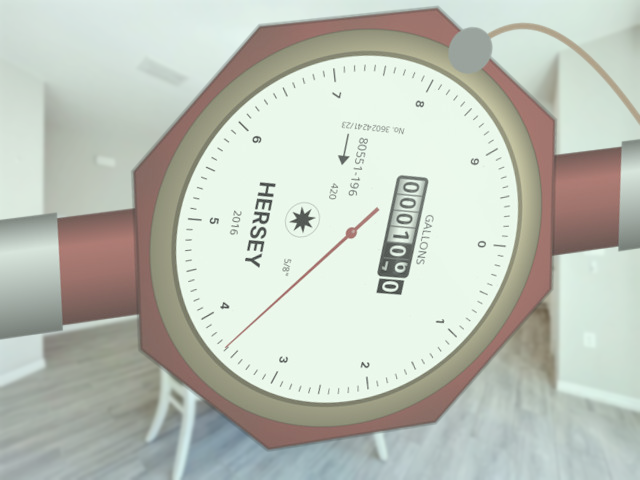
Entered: 1063.6 gal
